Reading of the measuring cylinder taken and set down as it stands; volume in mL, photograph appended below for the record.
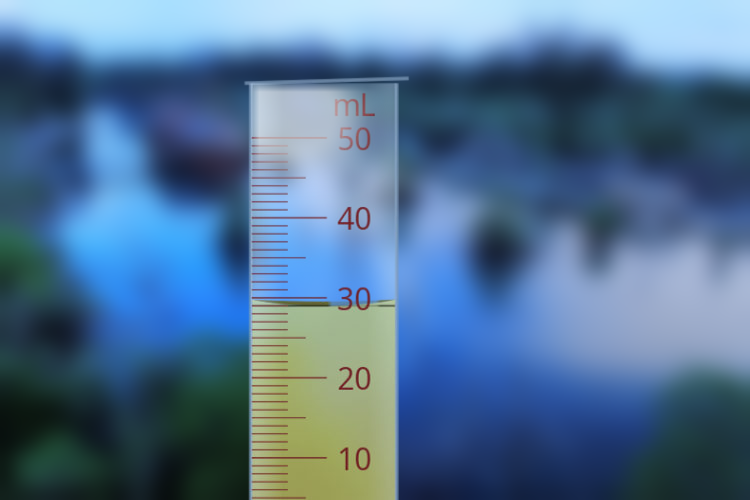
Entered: 29 mL
